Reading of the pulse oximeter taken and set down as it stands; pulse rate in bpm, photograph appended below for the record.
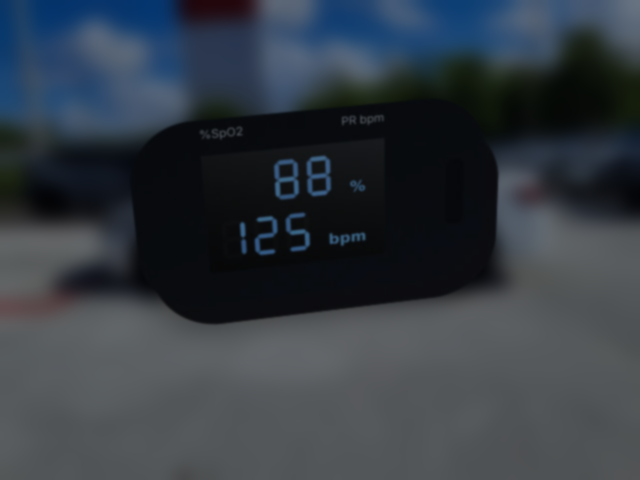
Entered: 125 bpm
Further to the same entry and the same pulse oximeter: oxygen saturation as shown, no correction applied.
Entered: 88 %
